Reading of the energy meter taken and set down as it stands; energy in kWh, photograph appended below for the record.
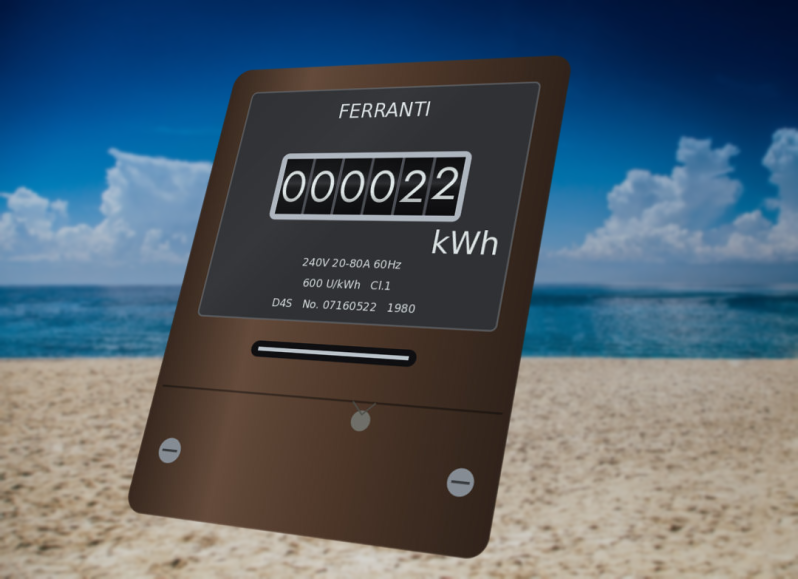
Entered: 22 kWh
